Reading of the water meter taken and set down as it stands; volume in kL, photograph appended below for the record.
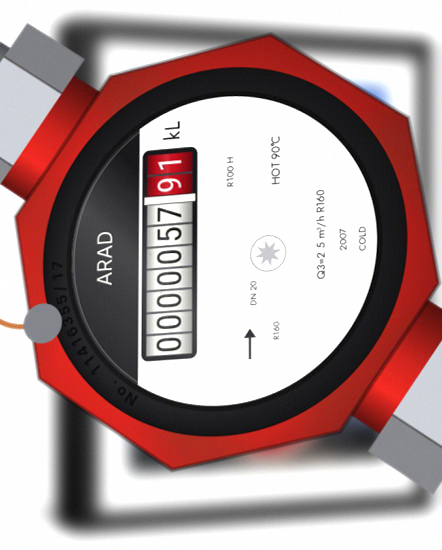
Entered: 57.91 kL
